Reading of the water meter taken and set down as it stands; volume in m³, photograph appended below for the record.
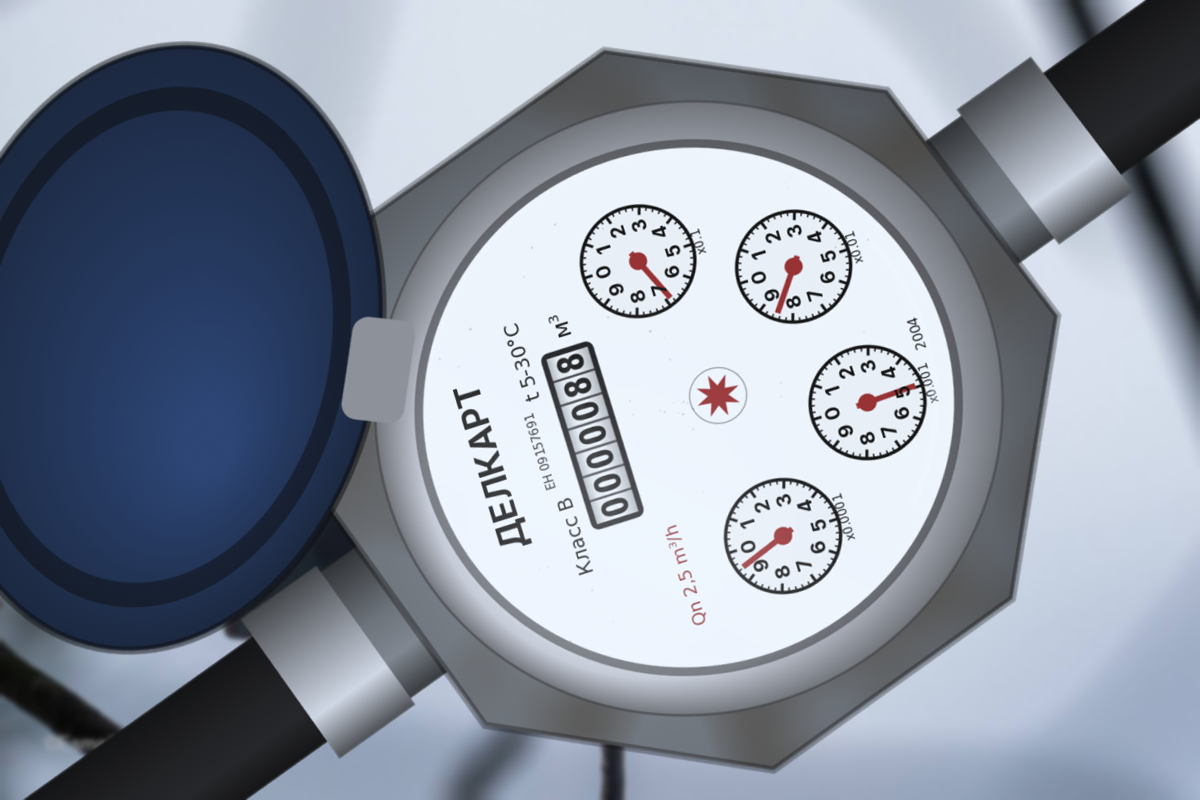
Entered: 88.6849 m³
